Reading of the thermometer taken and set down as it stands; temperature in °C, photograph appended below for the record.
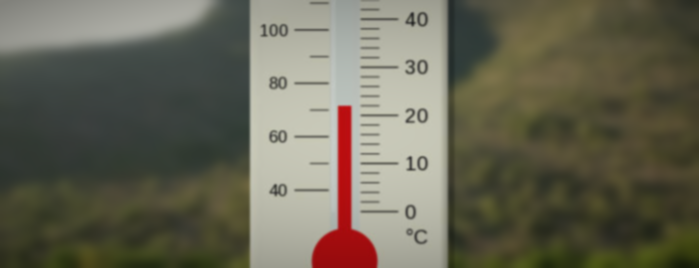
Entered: 22 °C
